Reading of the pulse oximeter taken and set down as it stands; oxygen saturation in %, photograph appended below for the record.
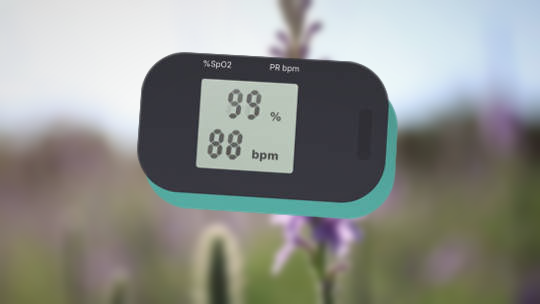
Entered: 99 %
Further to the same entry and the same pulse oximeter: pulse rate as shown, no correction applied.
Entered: 88 bpm
